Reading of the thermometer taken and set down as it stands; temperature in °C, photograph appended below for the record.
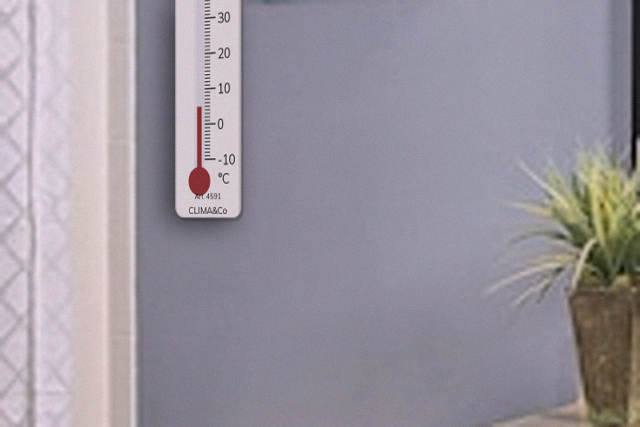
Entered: 5 °C
